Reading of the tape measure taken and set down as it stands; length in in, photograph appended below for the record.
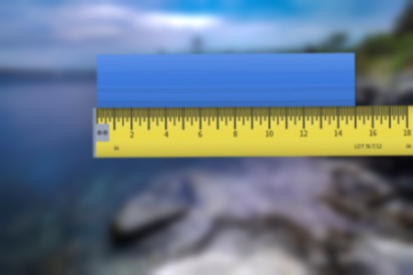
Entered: 15 in
